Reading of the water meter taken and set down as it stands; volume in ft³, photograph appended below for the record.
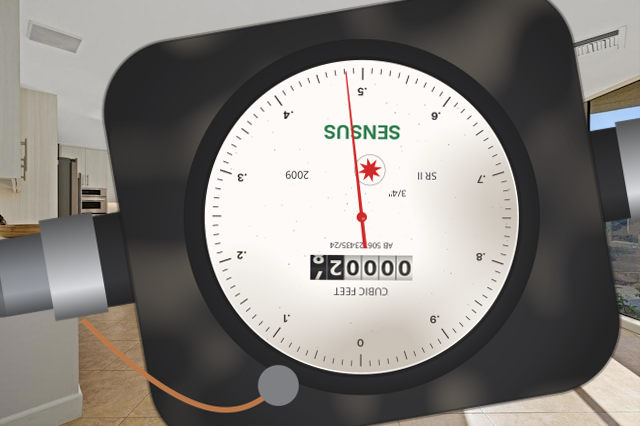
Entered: 27.48 ft³
